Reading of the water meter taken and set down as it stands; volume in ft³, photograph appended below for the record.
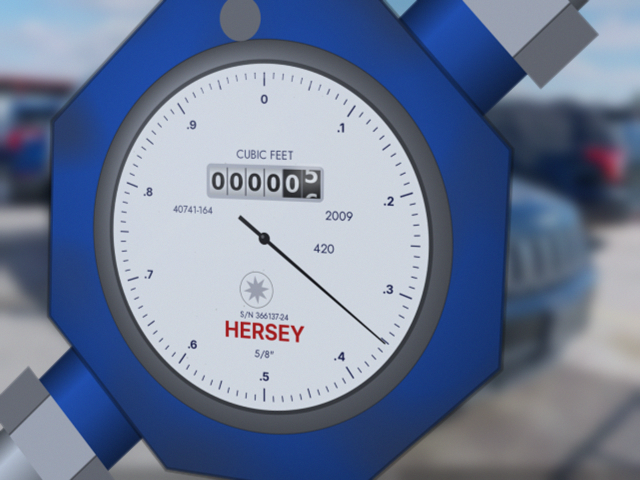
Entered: 5.35 ft³
